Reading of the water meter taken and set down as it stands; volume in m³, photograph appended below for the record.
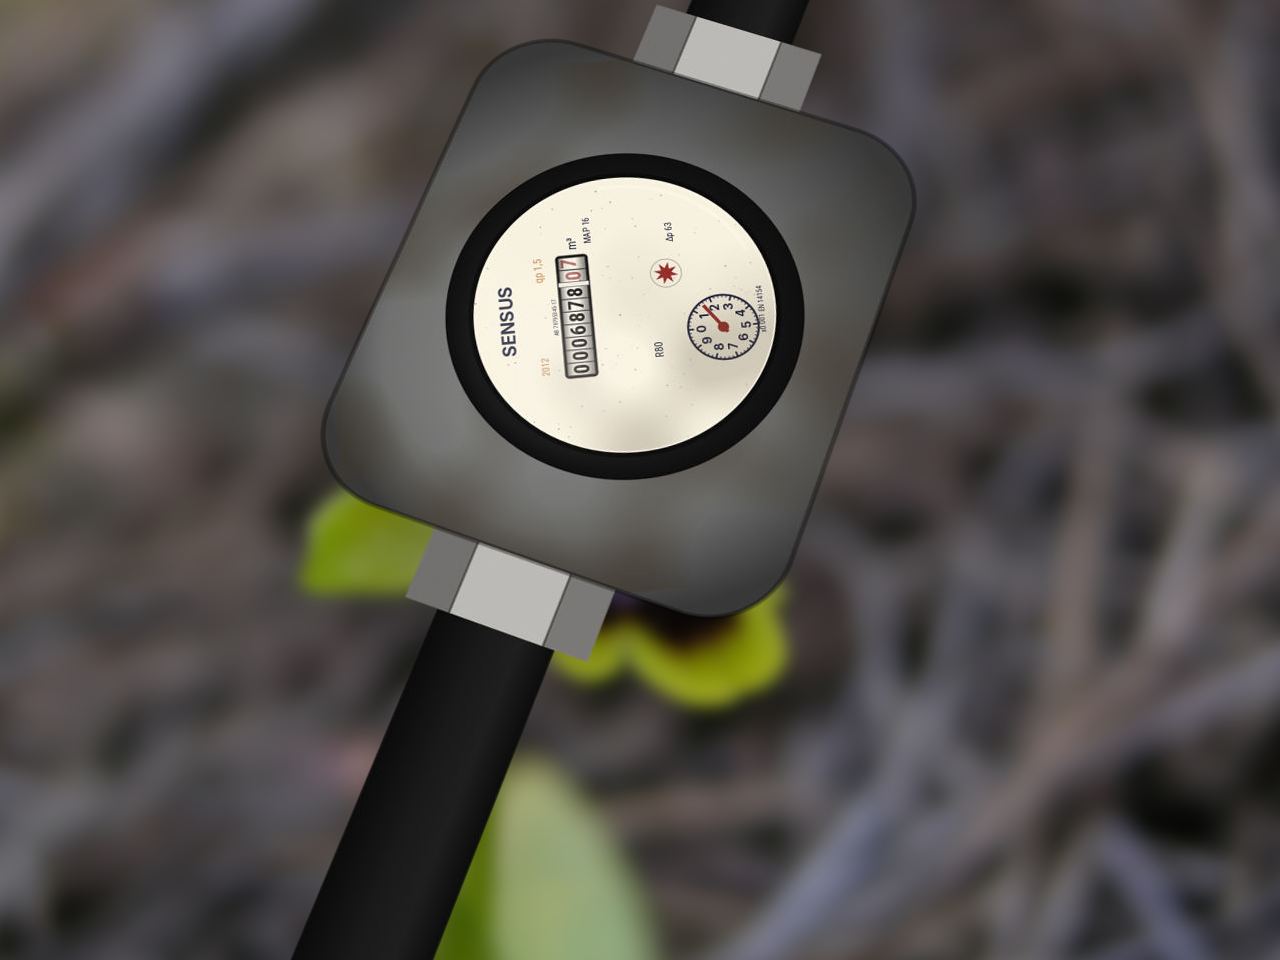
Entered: 6878.071 m³
